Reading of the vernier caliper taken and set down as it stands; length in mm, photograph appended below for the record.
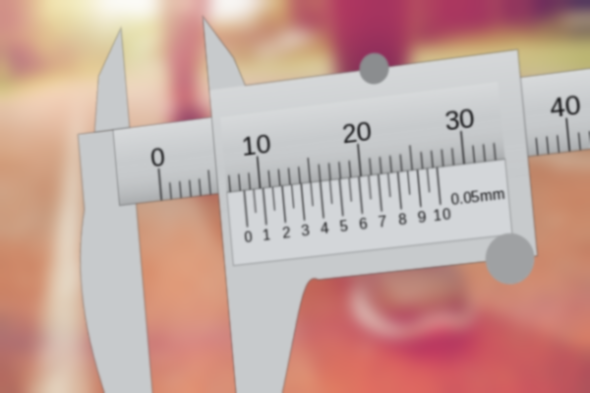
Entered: 8.4 mm
